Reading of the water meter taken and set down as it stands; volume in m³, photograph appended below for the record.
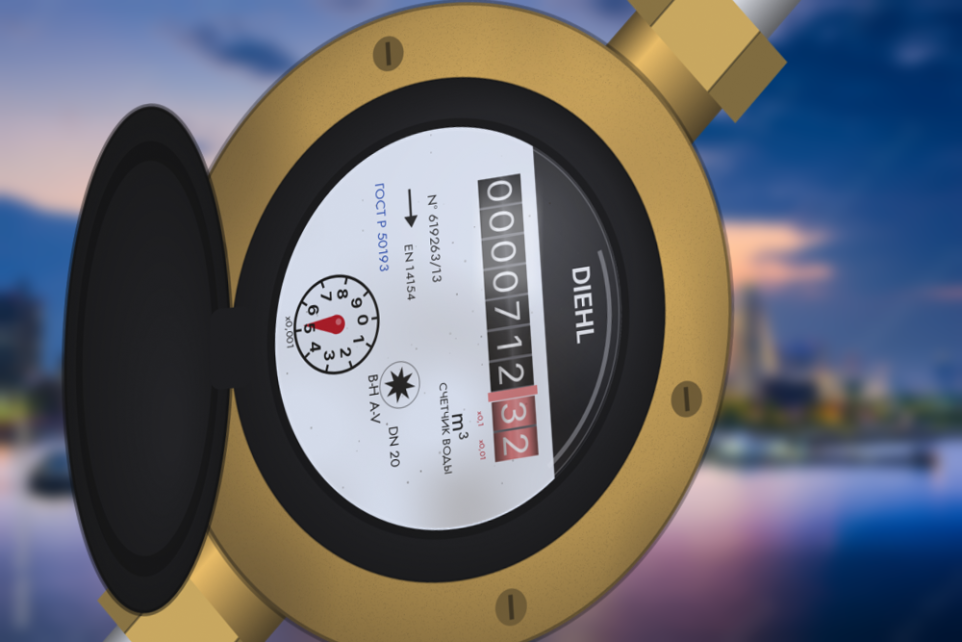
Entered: 712.325 m³
